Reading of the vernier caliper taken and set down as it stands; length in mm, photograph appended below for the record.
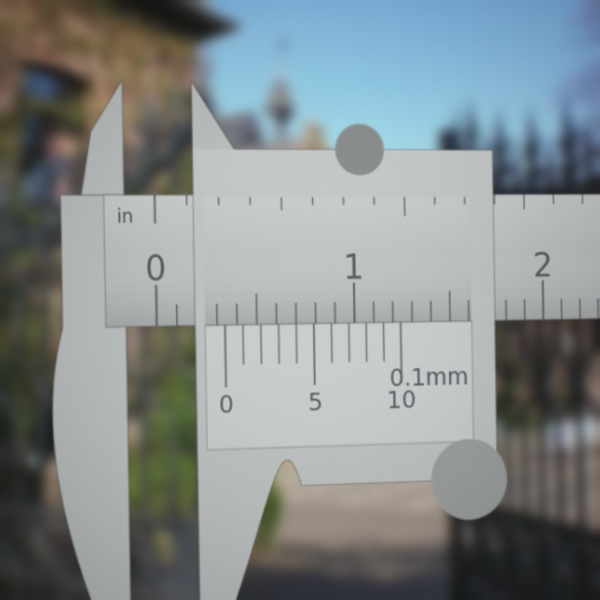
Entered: 3.4 mm
